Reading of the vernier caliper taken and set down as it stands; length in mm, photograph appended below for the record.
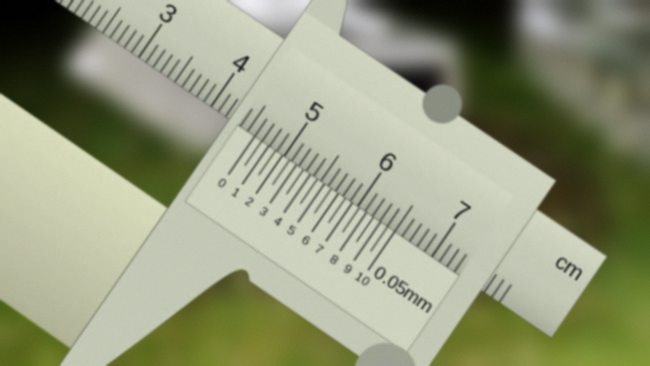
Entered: 46.0 mm
